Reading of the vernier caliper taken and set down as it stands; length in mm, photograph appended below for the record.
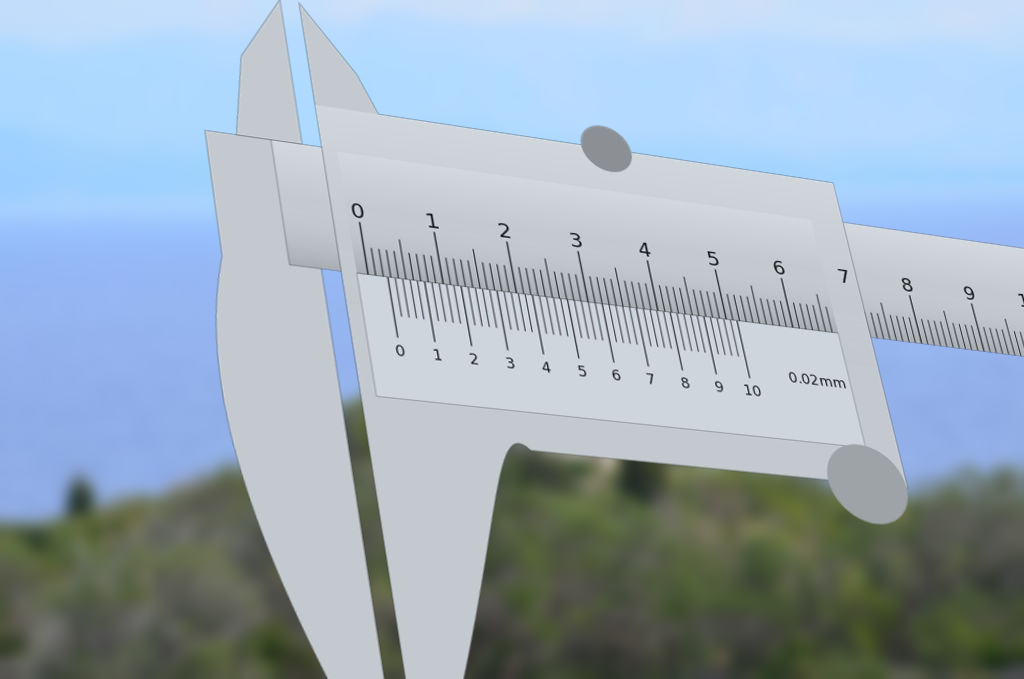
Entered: 2.6 mm
